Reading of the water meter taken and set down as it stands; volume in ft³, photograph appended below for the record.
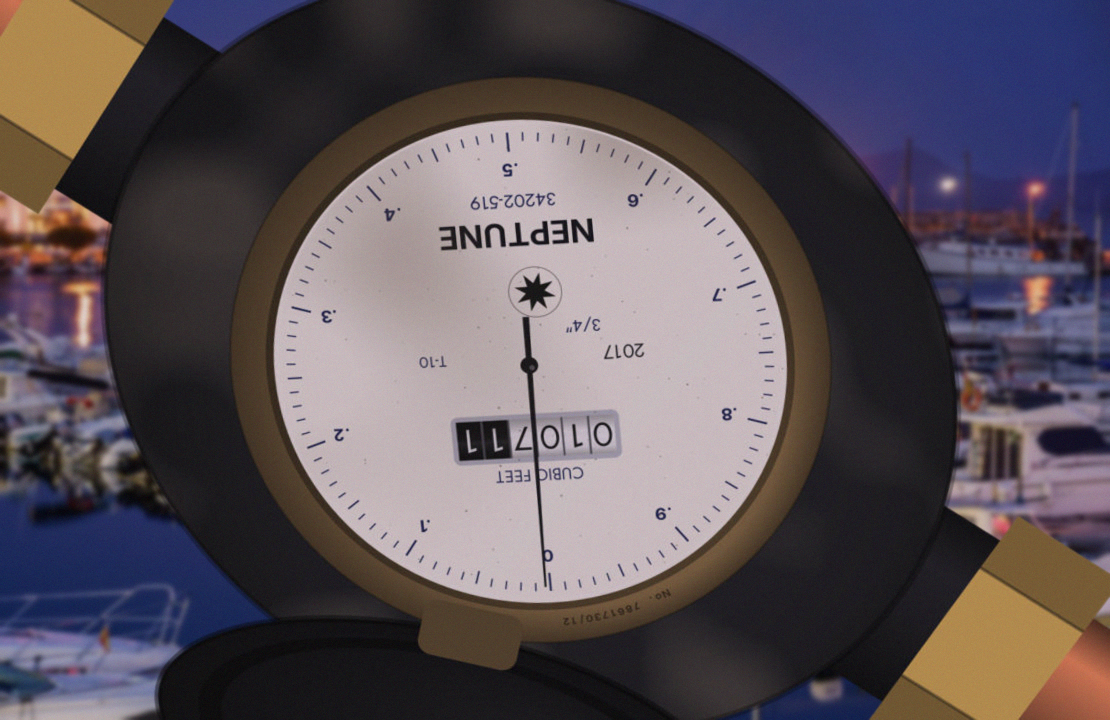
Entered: 10711.00 ft³
